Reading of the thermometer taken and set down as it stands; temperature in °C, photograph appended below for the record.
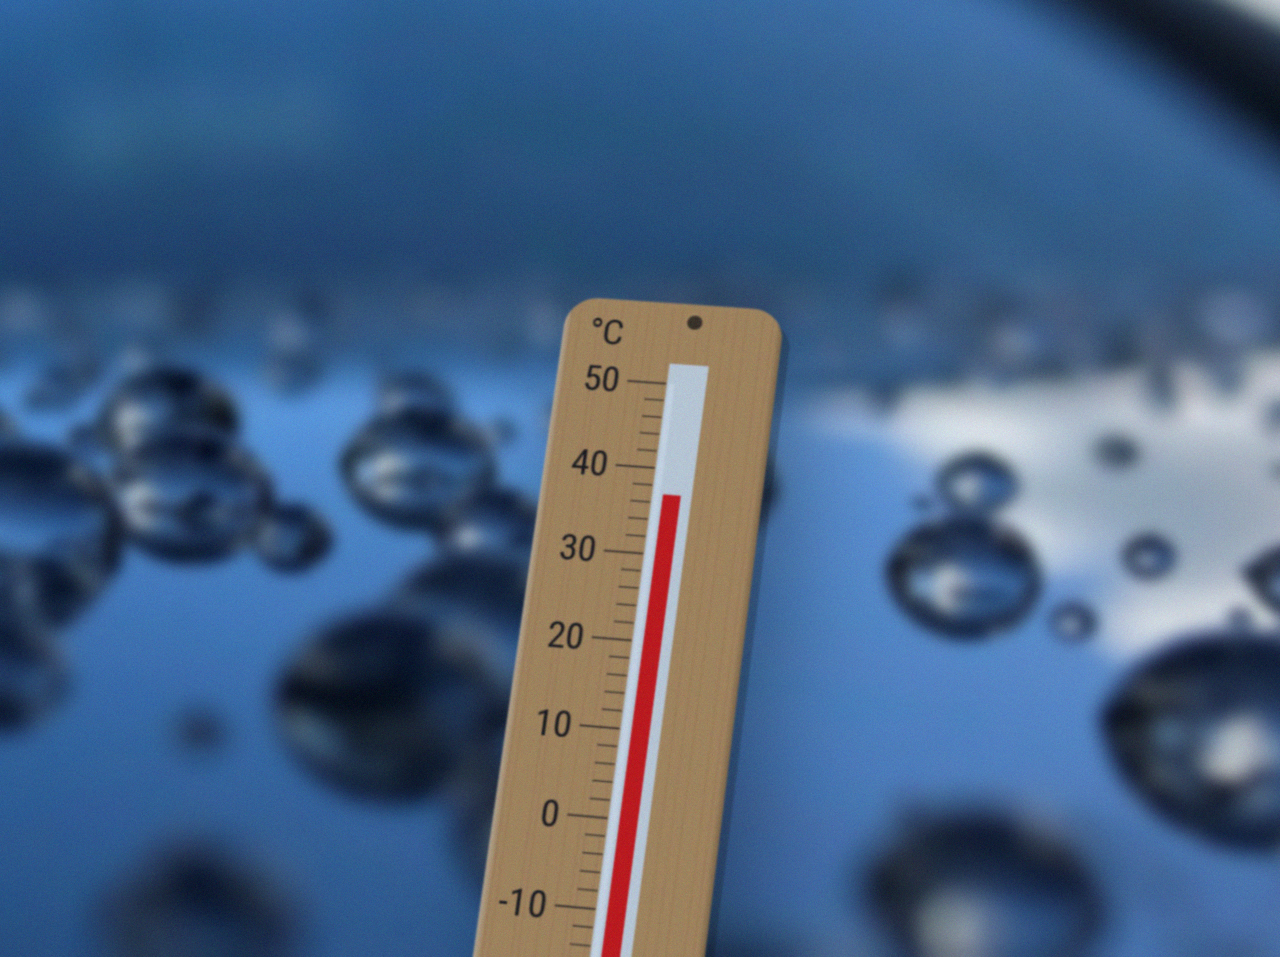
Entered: 37 °C
